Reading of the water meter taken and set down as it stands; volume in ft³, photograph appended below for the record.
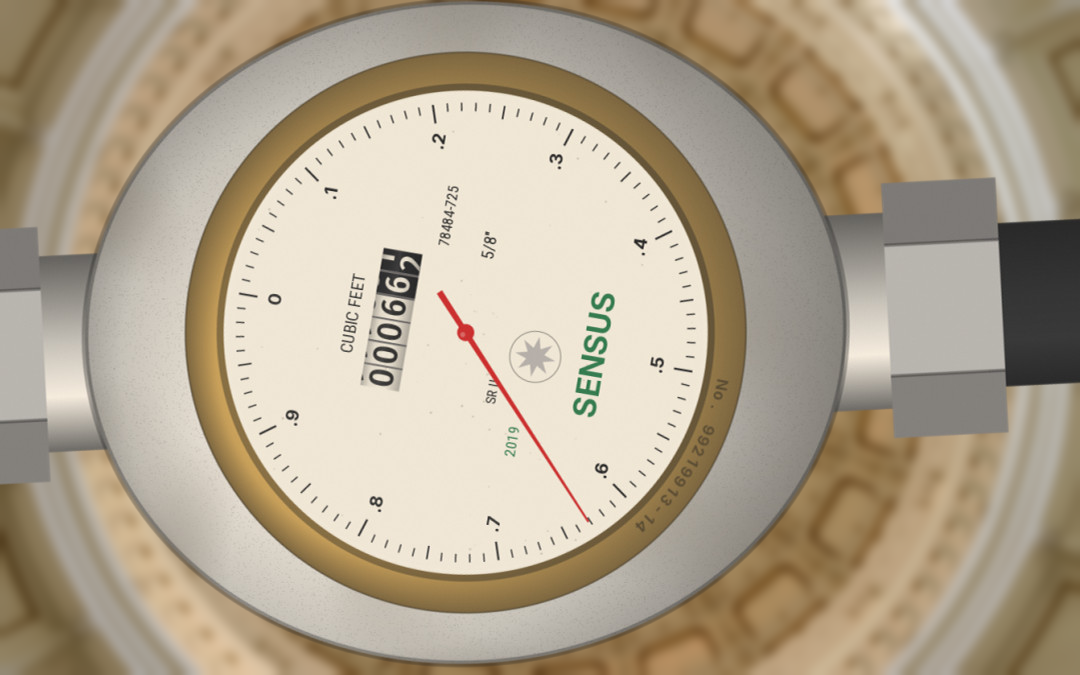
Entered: 661.63 ft³
